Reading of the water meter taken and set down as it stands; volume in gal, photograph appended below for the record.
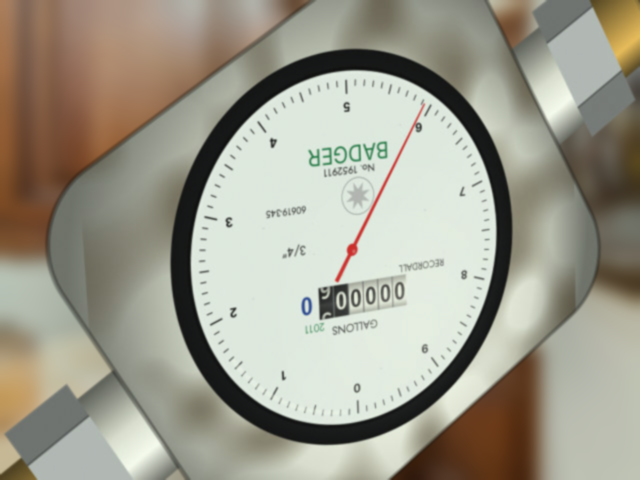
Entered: 55.9 gal
